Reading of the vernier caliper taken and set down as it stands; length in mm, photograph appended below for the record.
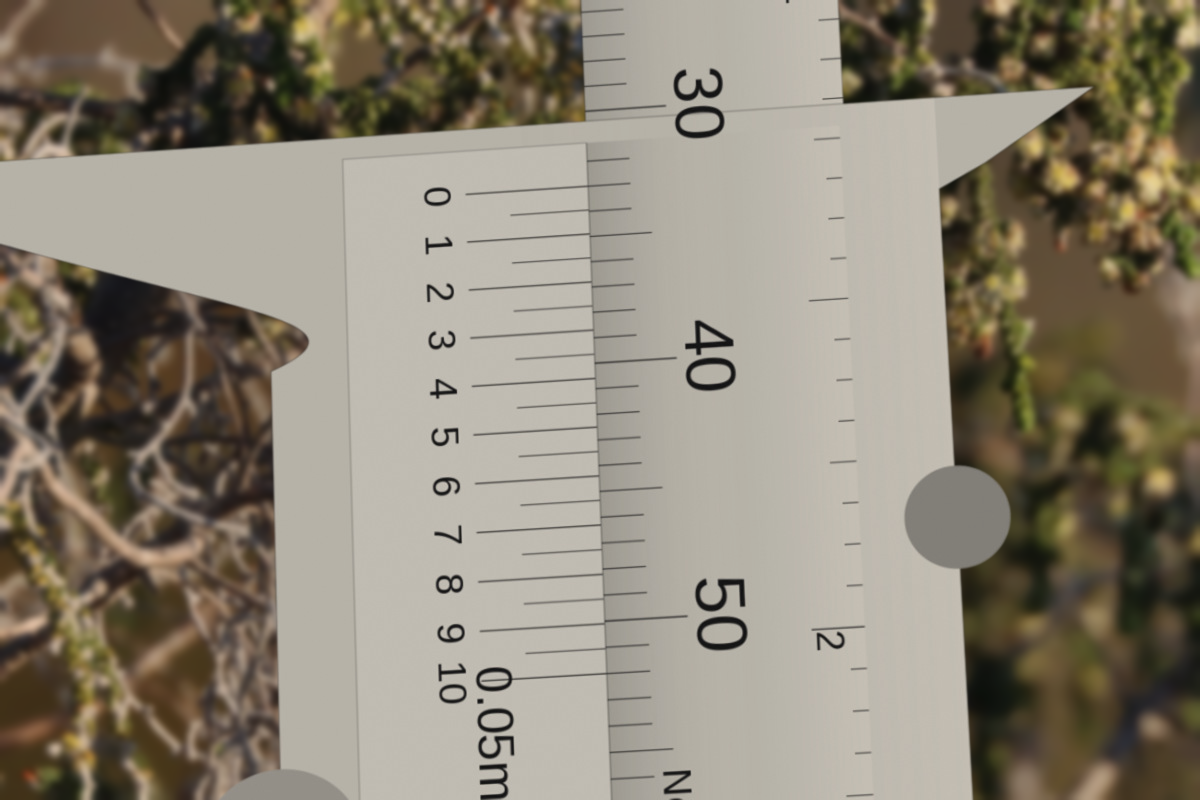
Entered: 33.0 mm
